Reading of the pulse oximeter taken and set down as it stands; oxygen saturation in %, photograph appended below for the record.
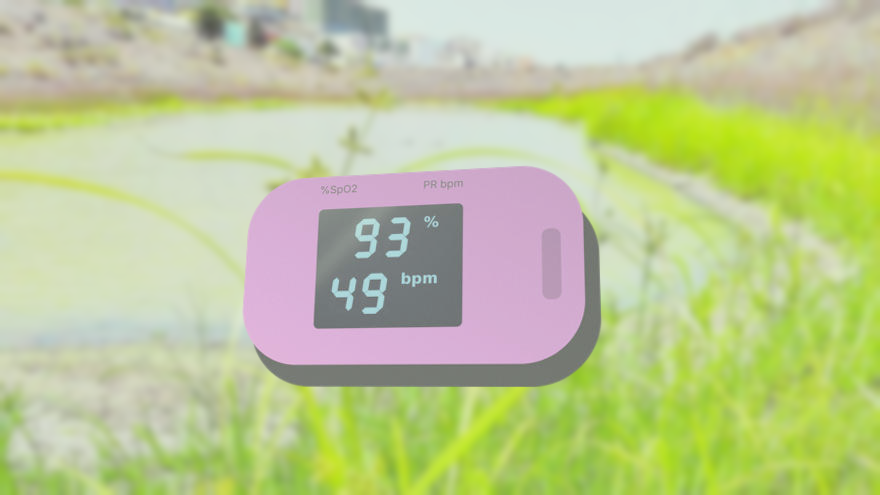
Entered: 93 %
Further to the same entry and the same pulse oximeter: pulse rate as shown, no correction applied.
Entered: 49 bpm
